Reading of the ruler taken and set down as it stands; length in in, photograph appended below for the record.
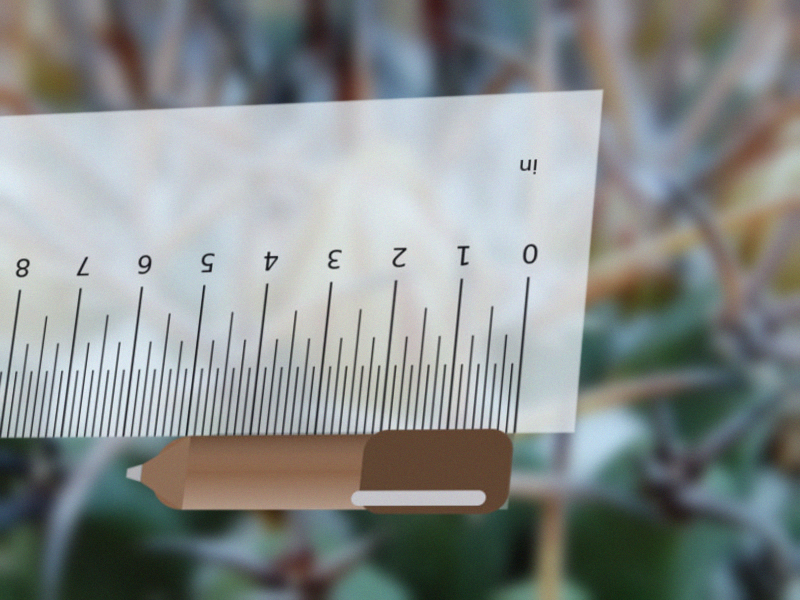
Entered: 5.875 in
